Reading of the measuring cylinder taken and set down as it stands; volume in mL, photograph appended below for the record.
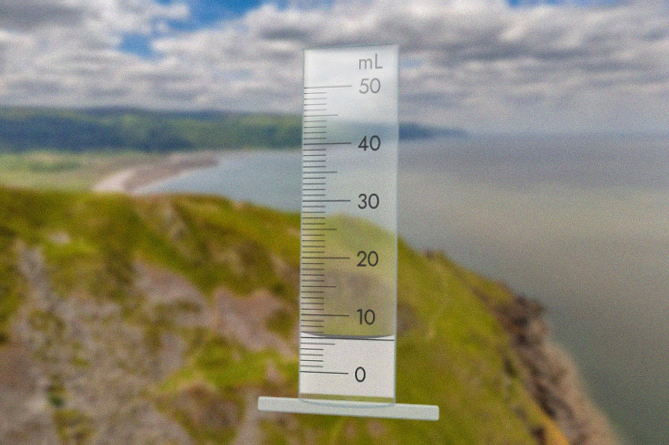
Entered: 6 mL
